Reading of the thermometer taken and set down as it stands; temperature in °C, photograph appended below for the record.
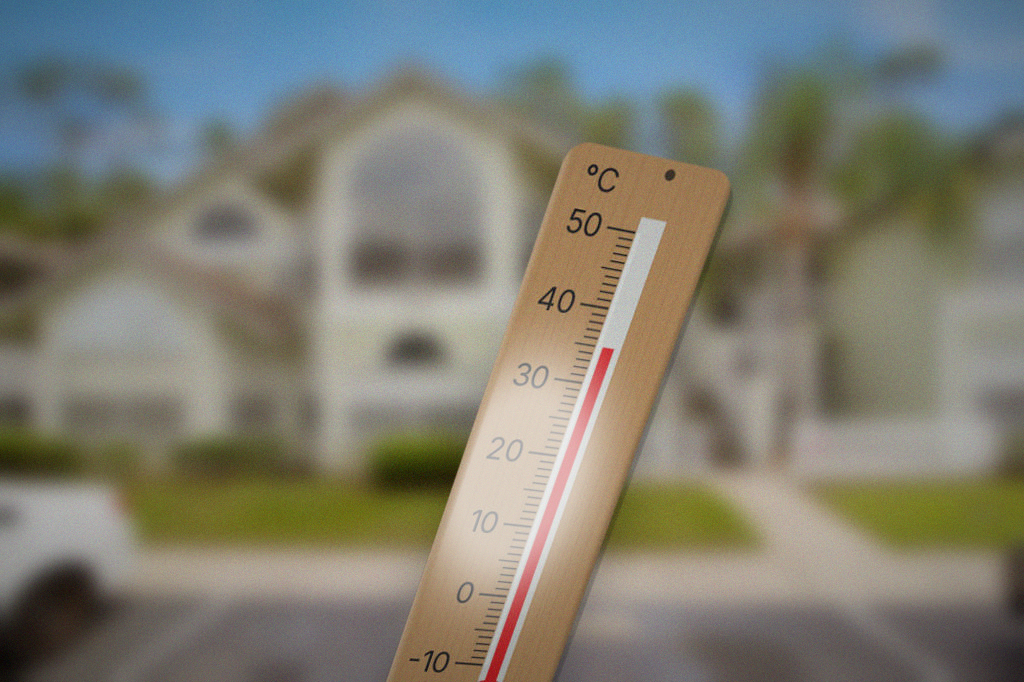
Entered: 35 °C
